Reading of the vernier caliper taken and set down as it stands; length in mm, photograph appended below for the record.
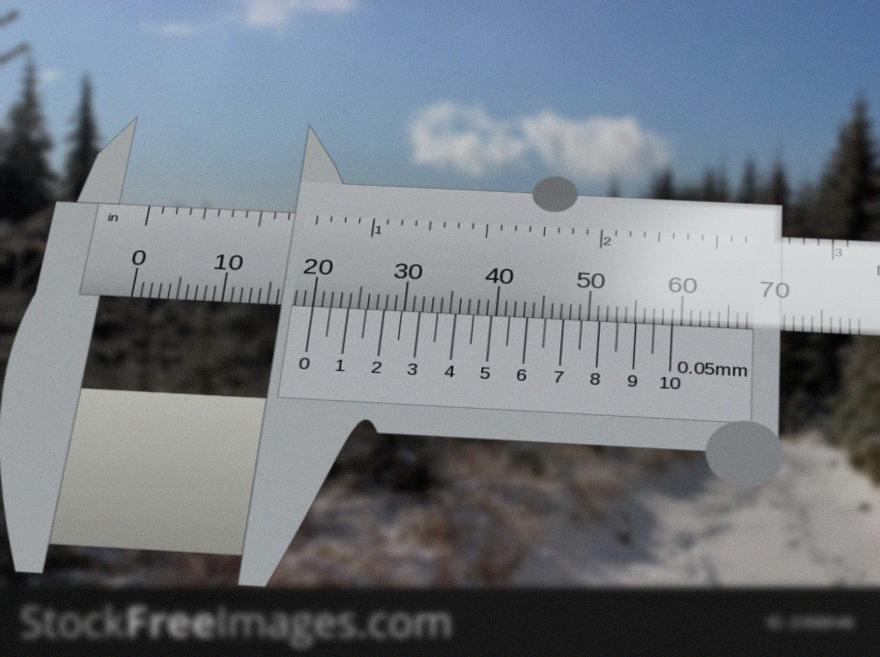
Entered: 20.0 mm
